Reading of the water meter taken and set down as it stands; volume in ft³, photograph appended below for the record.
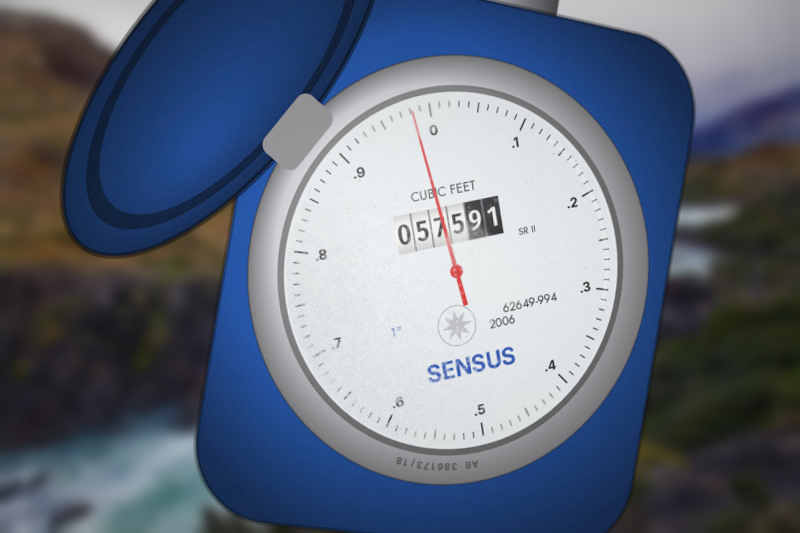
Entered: 57590.98 ft³
